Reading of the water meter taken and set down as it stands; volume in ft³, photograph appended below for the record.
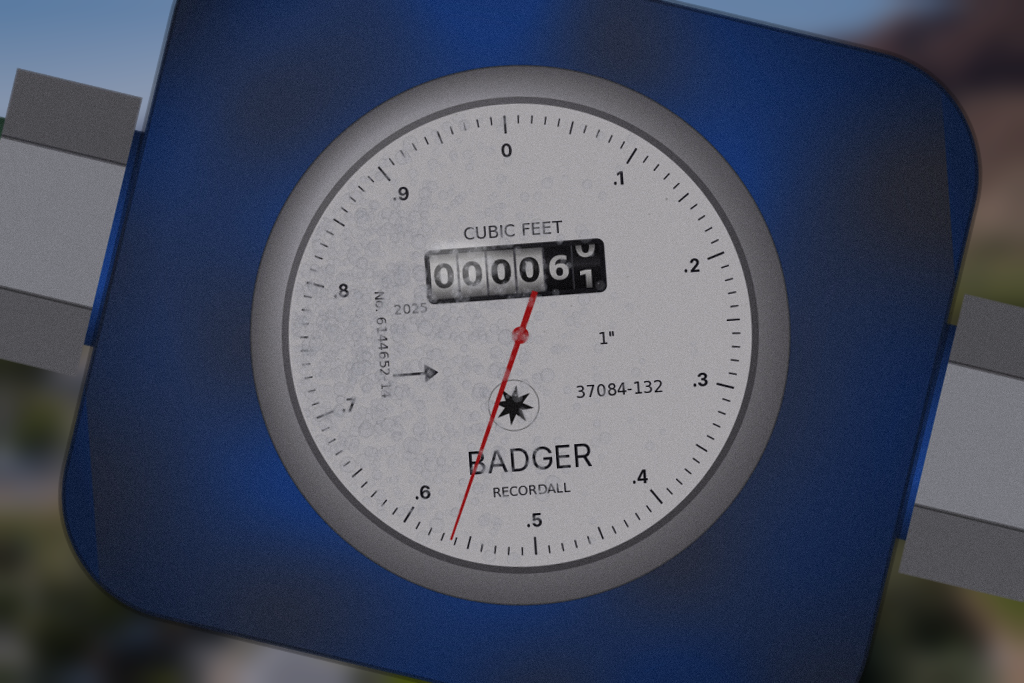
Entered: 60.56 ft³
